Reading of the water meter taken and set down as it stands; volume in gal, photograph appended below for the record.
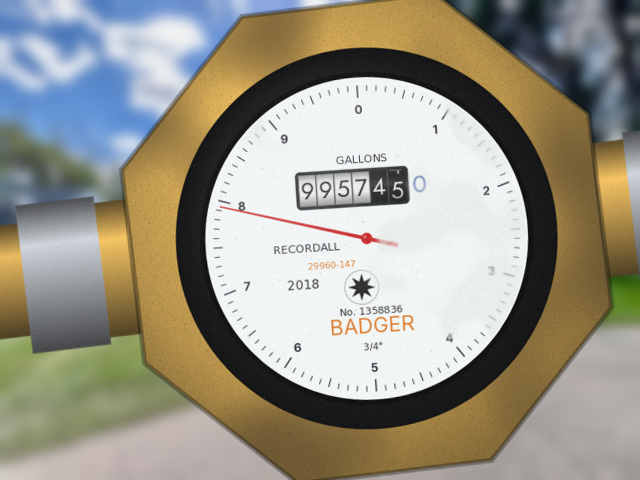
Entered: 9957447.9 gal
